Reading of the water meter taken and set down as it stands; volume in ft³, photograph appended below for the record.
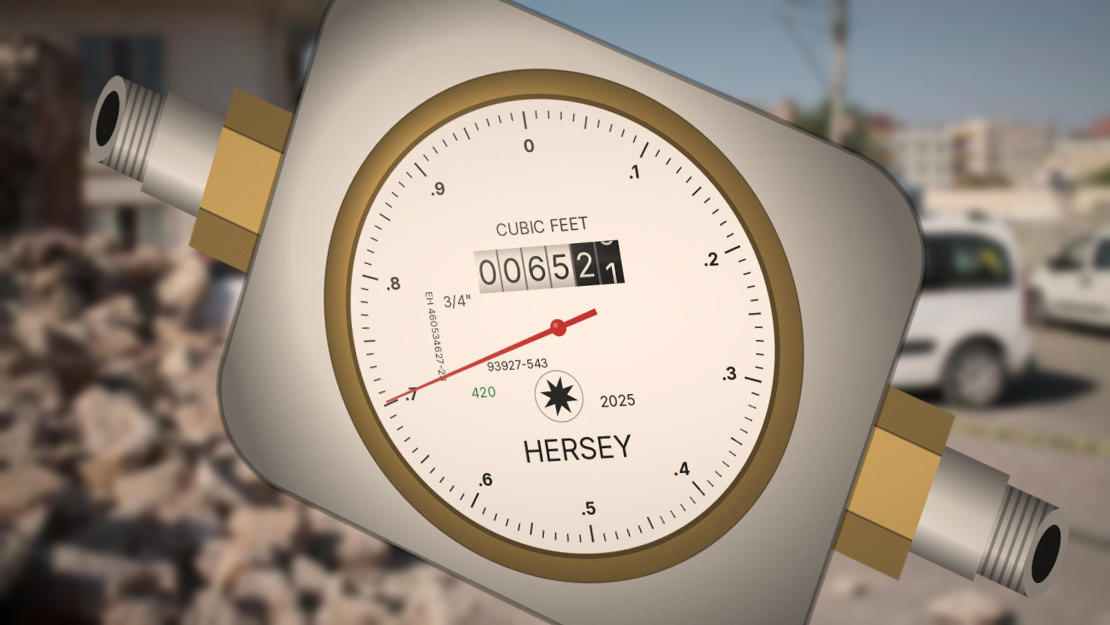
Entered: 6520.70 ft³
